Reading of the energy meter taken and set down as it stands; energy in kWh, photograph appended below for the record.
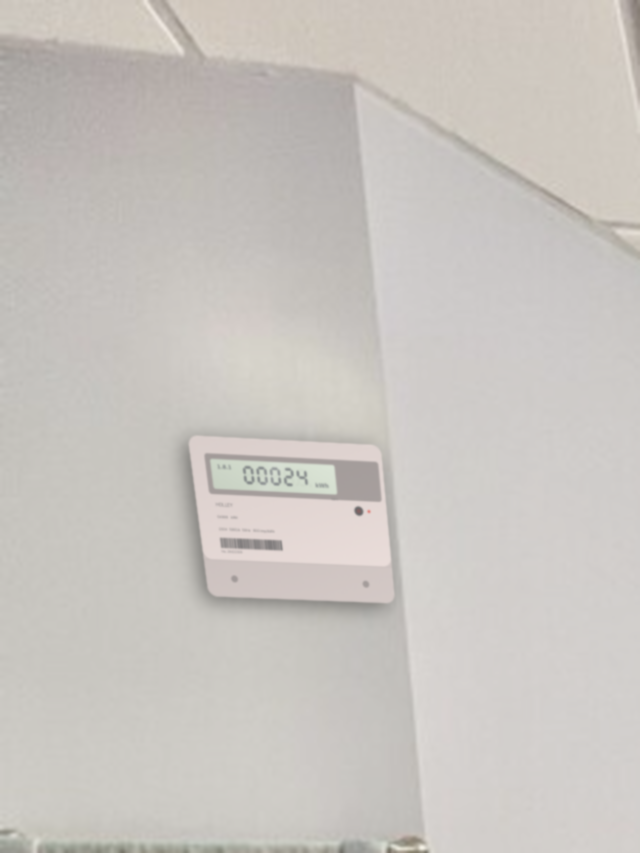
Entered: 24 kWh
